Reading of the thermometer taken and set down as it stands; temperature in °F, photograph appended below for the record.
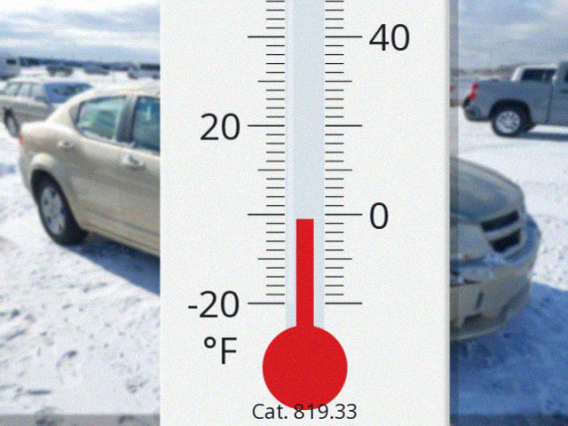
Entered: -1 °F
